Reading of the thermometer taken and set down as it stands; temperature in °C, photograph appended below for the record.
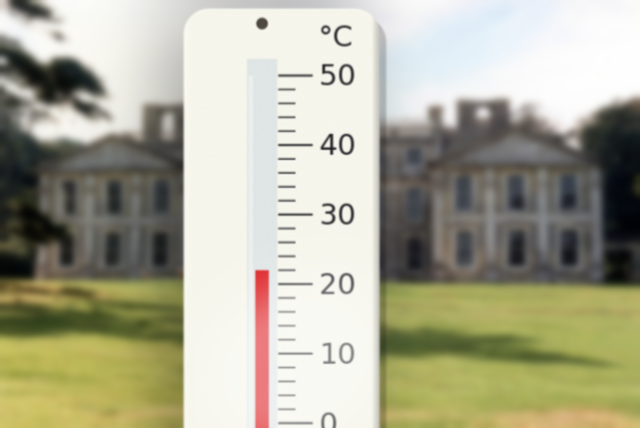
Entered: 22 °C
